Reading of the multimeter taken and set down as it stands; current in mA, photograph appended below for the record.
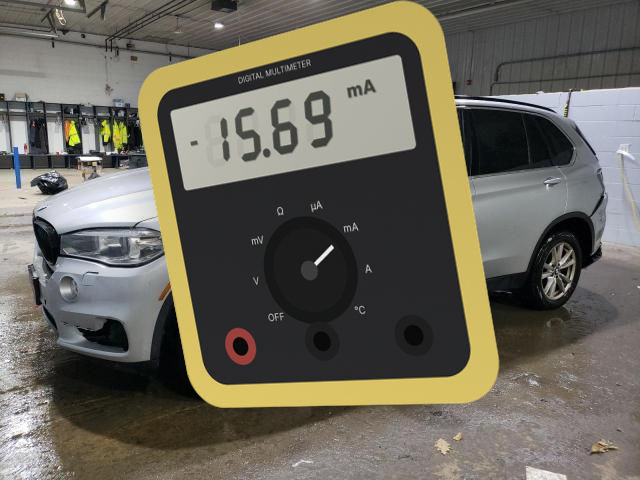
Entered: -15.69 mA
